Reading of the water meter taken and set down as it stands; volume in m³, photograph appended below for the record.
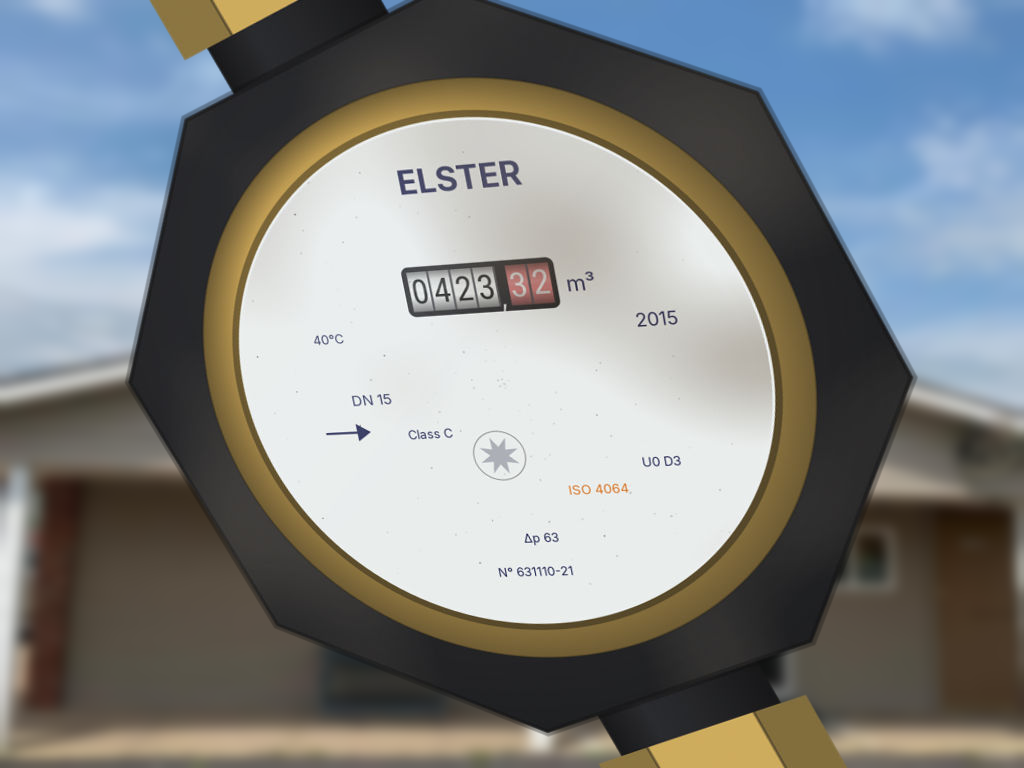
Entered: 423.32 m³
